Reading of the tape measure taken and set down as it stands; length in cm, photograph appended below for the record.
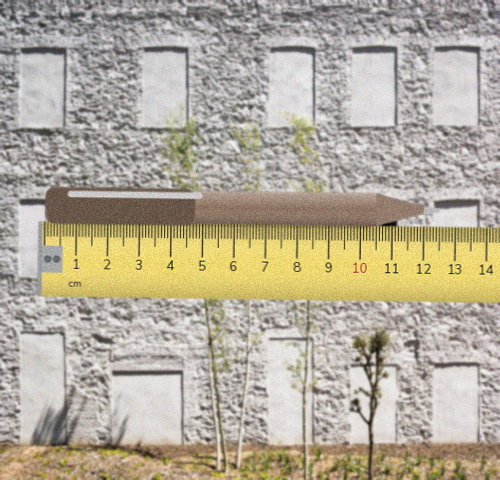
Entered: 12.5 cm
